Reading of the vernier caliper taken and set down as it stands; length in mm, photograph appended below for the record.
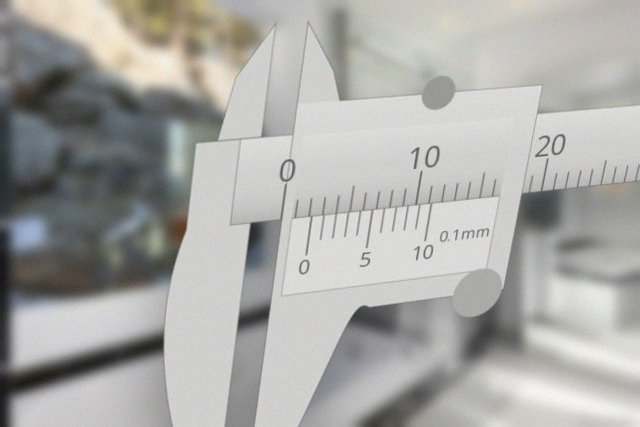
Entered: 2.2 mm
